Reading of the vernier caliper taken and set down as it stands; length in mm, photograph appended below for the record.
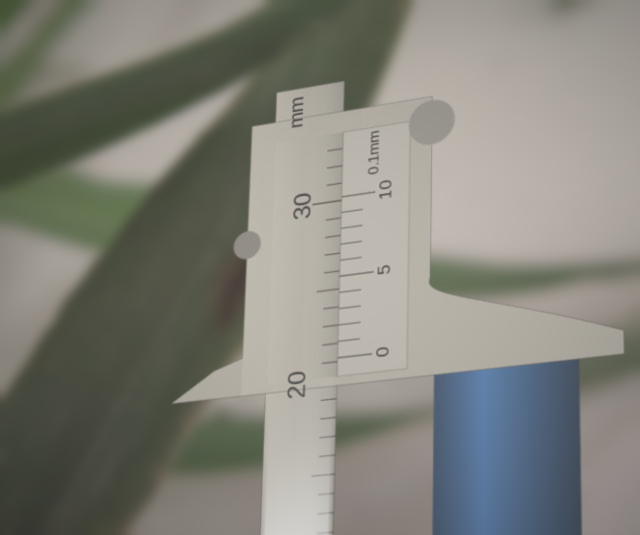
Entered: 21.2 mm
